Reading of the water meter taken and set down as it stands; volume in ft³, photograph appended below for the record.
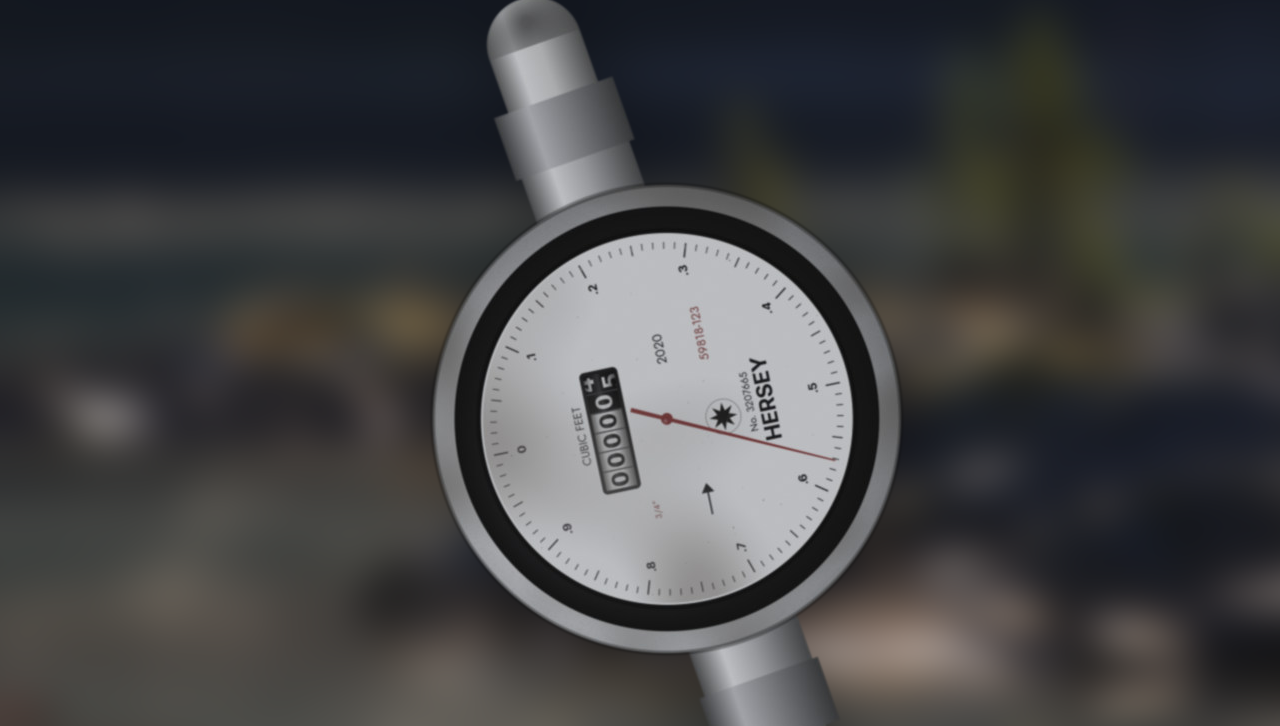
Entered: 4.57 ft³
